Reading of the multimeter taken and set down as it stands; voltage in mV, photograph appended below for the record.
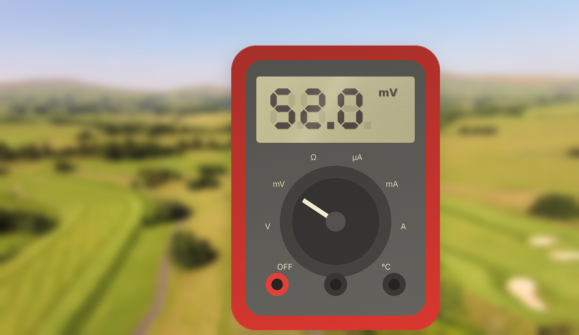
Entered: 52.0 mV
